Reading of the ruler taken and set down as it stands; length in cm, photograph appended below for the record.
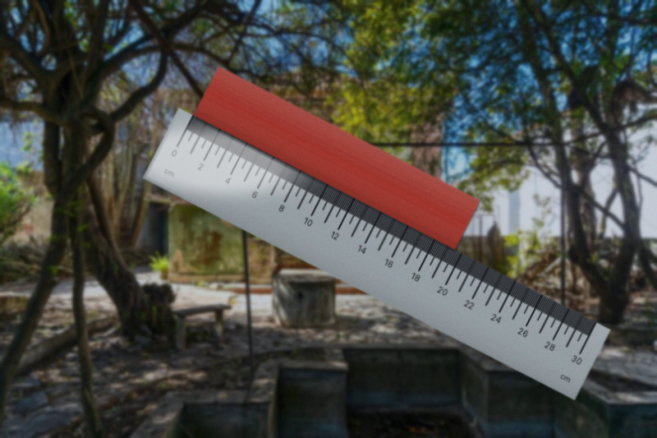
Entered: 19.5 cm
